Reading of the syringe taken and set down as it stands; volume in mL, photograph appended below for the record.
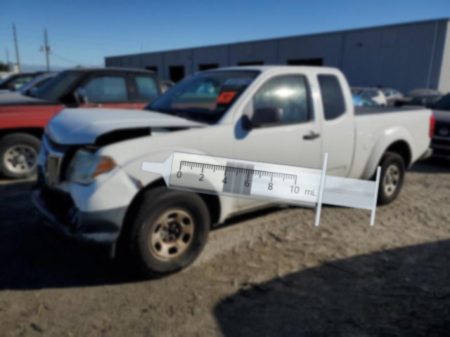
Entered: 4 mL
